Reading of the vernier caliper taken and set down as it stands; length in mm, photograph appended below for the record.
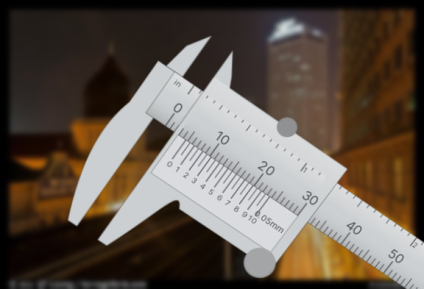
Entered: 4.6 mm
